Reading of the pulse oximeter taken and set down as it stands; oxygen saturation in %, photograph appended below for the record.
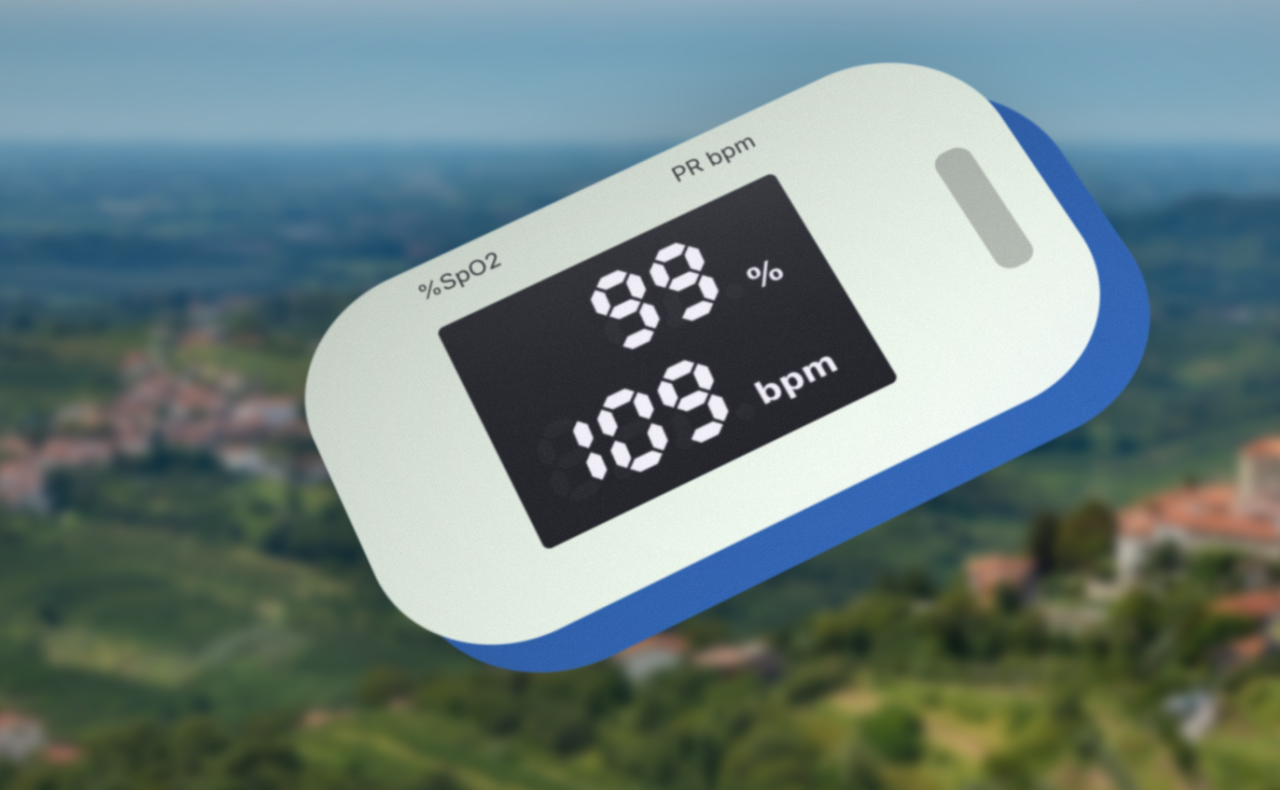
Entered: 99 %
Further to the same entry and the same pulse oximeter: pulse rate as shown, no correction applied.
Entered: 109 bpm
